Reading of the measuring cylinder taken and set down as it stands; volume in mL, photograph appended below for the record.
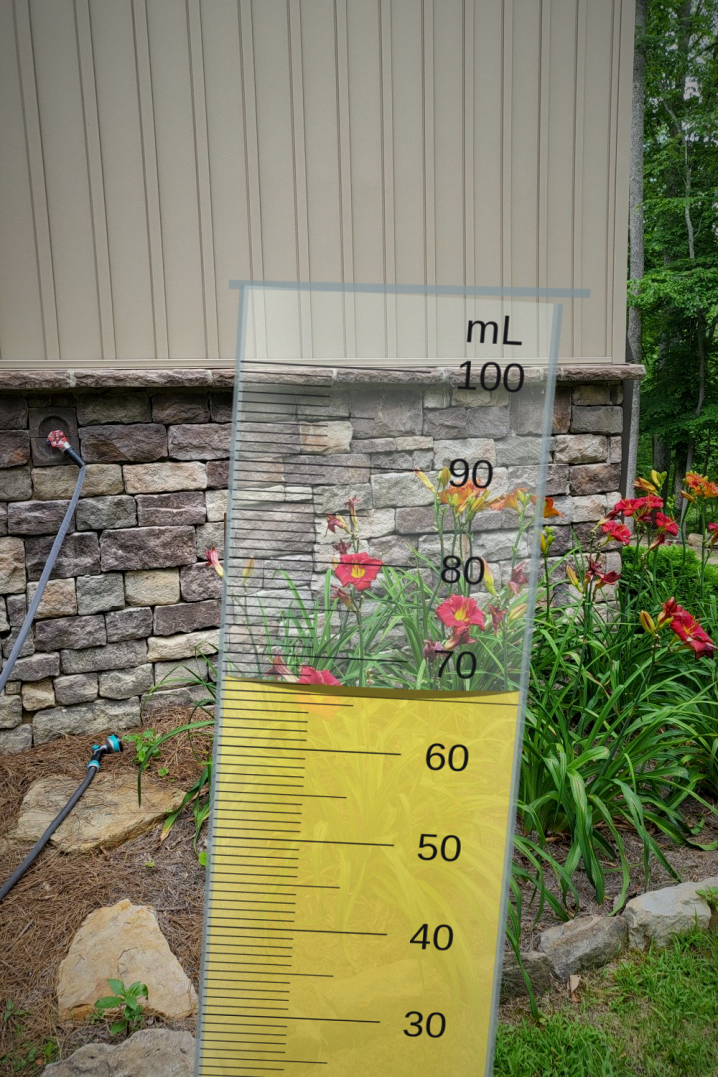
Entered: 66 mL
